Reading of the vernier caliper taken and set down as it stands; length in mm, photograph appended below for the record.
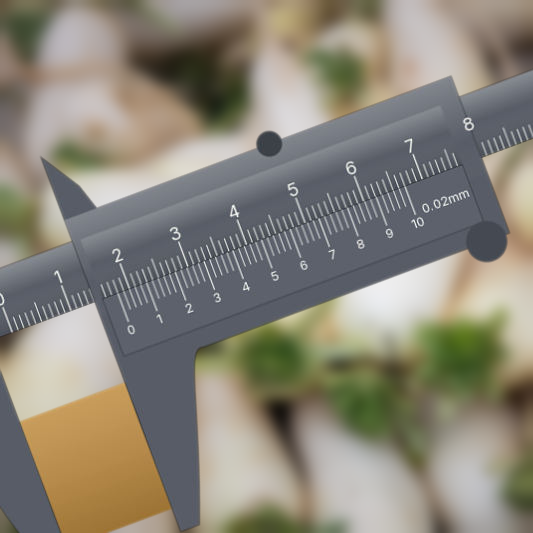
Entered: 18.0 mm
